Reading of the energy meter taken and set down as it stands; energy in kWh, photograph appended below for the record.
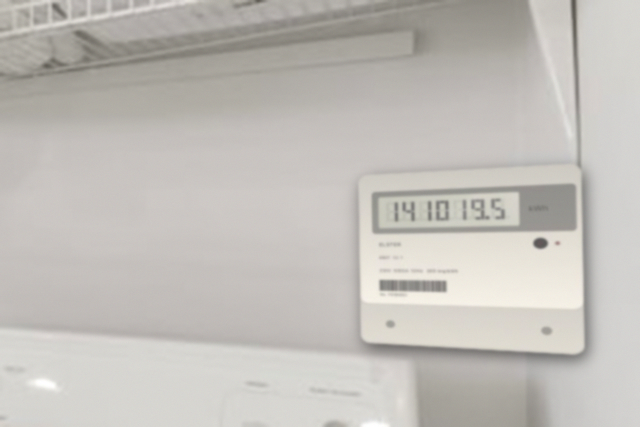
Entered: 141019.5 kWh
